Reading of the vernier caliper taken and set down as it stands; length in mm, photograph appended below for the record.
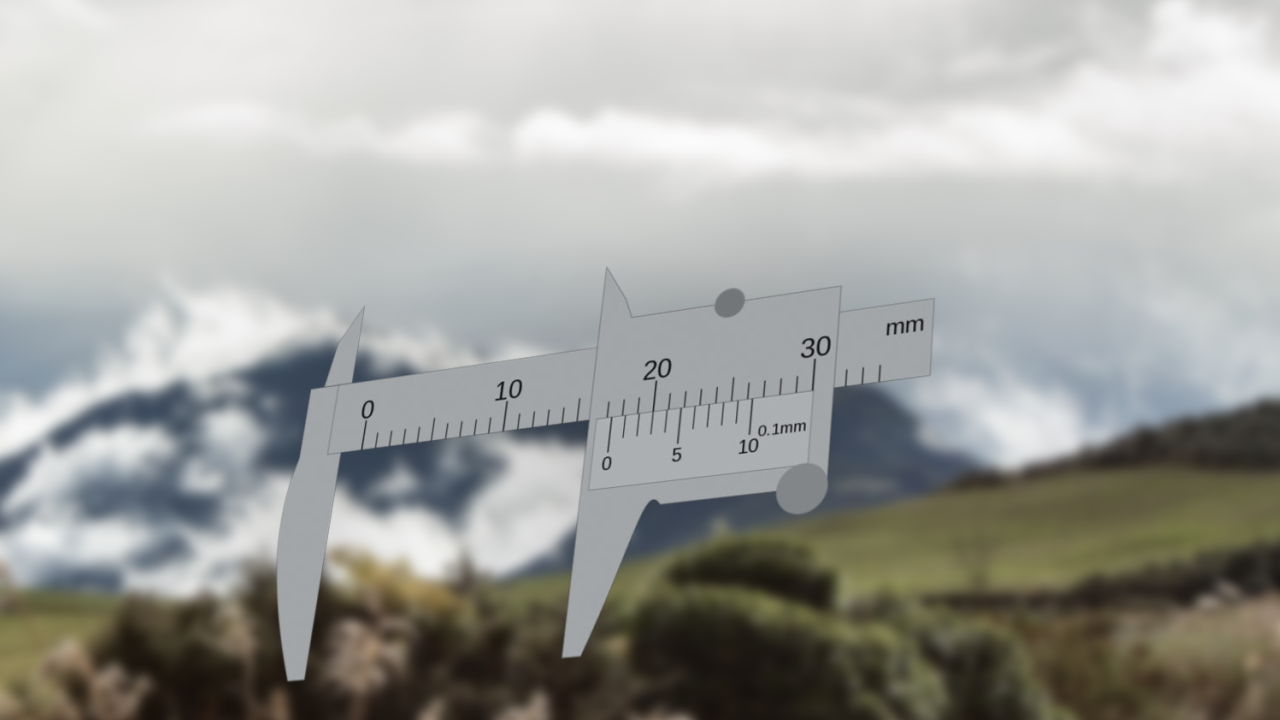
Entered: 17.3 mm
